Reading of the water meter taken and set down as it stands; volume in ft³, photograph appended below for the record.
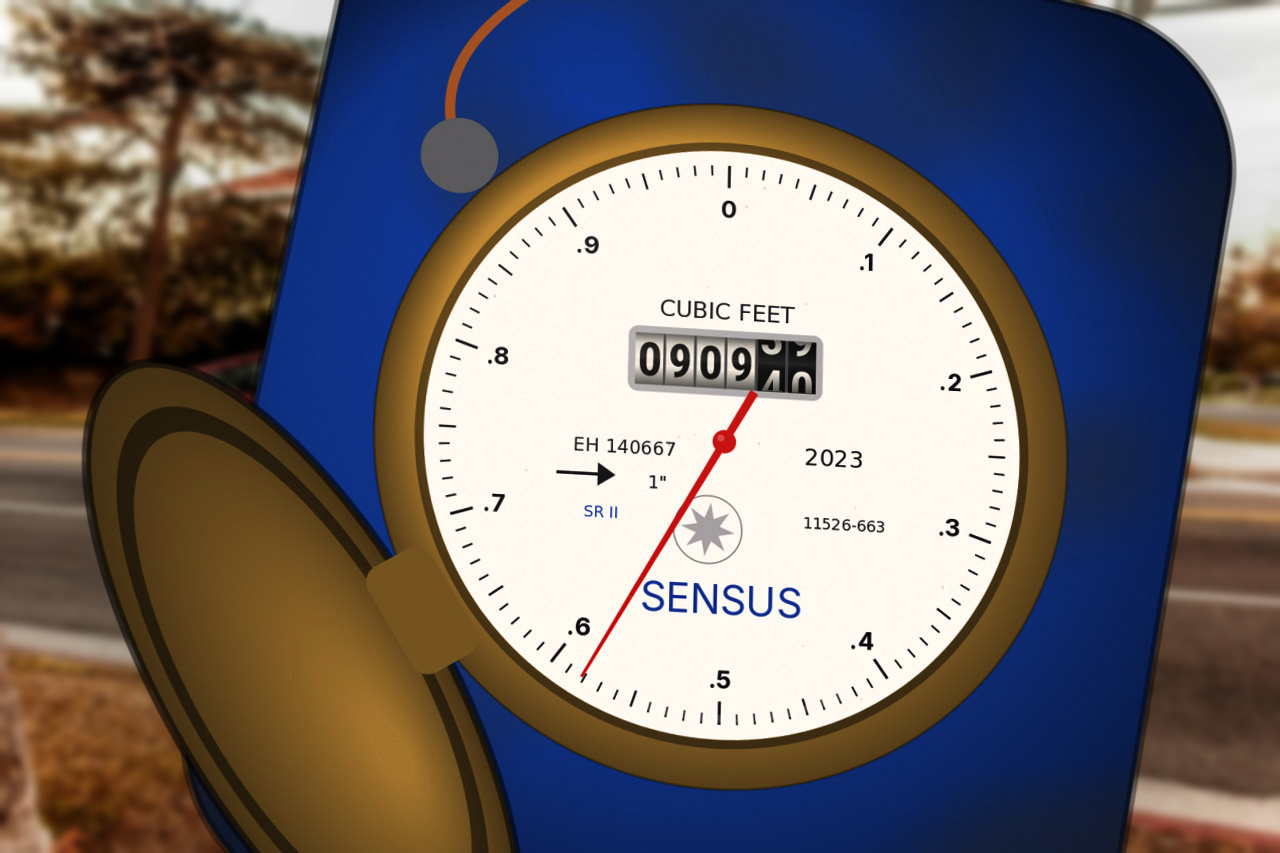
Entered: 90939.58 ft³
